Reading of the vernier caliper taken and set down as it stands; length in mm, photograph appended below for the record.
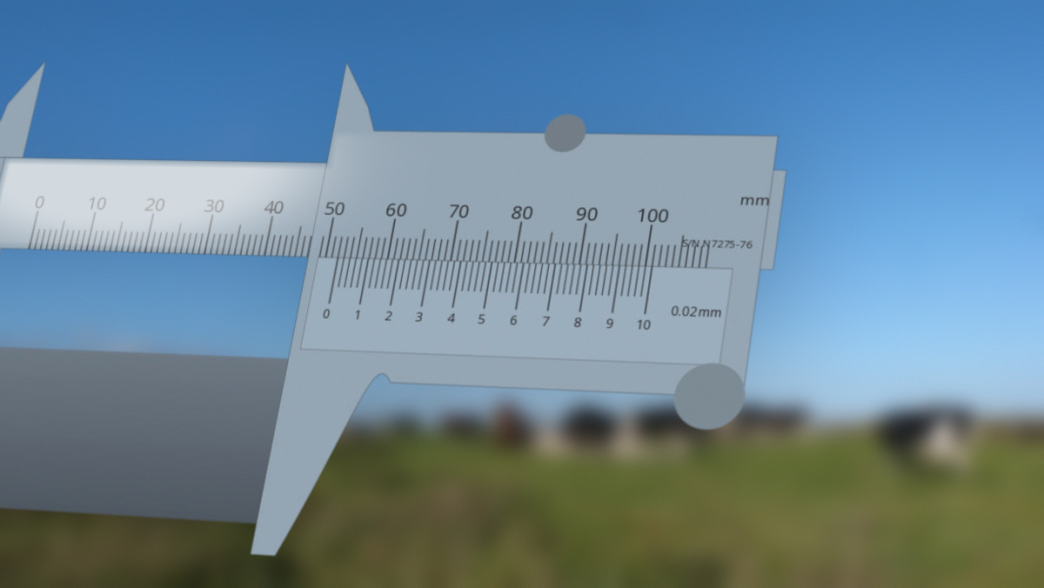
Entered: 52.0 mm
